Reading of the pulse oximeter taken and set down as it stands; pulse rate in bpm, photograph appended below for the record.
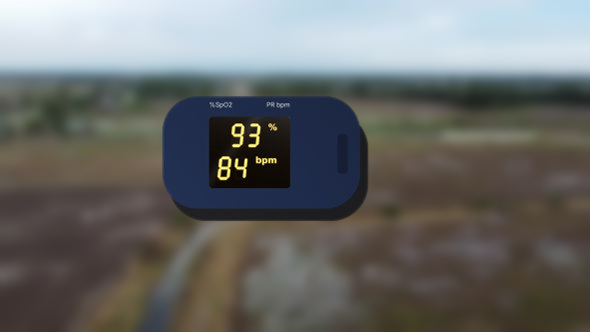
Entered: 84 bpm
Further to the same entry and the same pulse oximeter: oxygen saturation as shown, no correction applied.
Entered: 93 %
